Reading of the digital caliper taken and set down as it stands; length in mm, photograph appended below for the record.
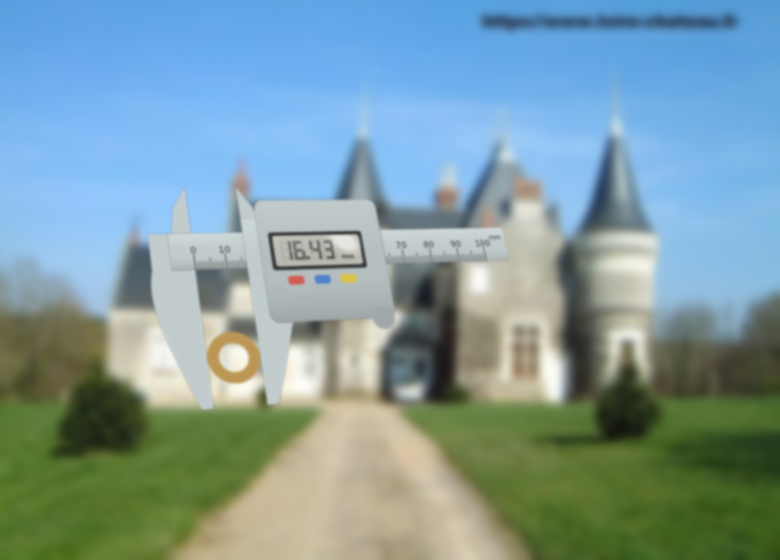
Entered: 16.43 mm
